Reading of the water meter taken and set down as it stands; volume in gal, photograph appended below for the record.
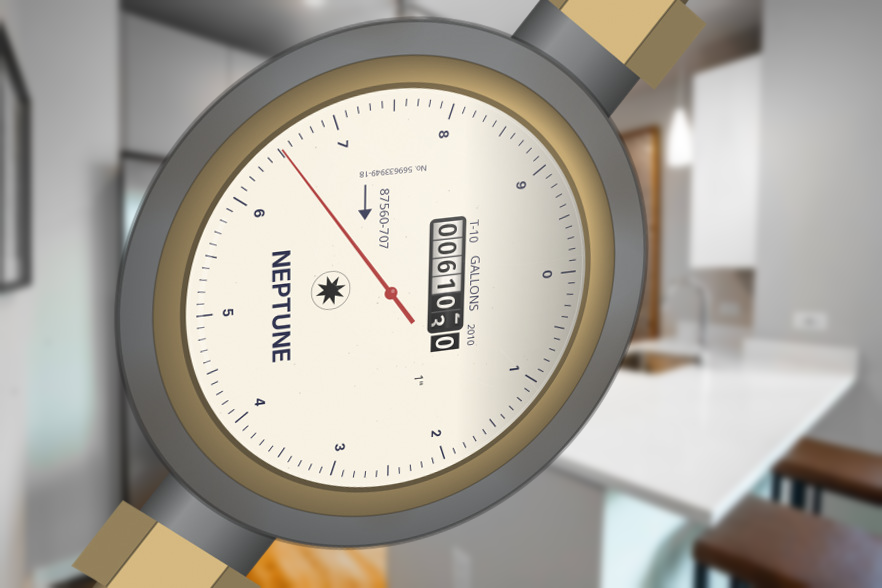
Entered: 61026.5 gal
